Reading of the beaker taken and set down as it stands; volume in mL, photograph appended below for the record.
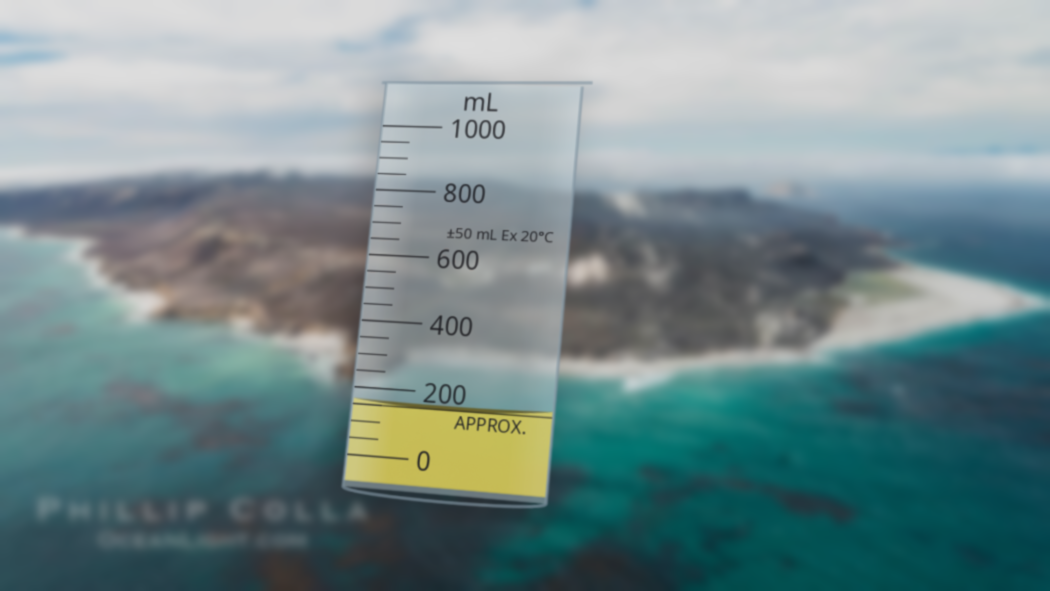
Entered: 150 mL
